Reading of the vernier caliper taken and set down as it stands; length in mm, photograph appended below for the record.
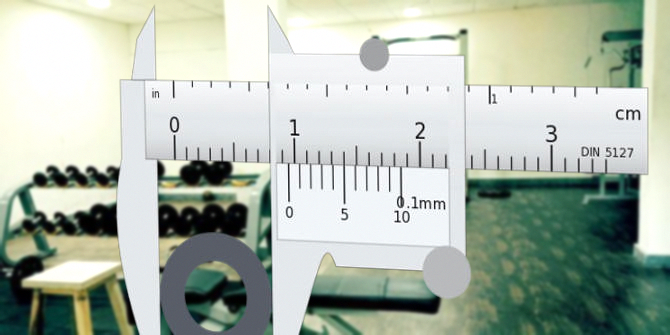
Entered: 9.5 mm
